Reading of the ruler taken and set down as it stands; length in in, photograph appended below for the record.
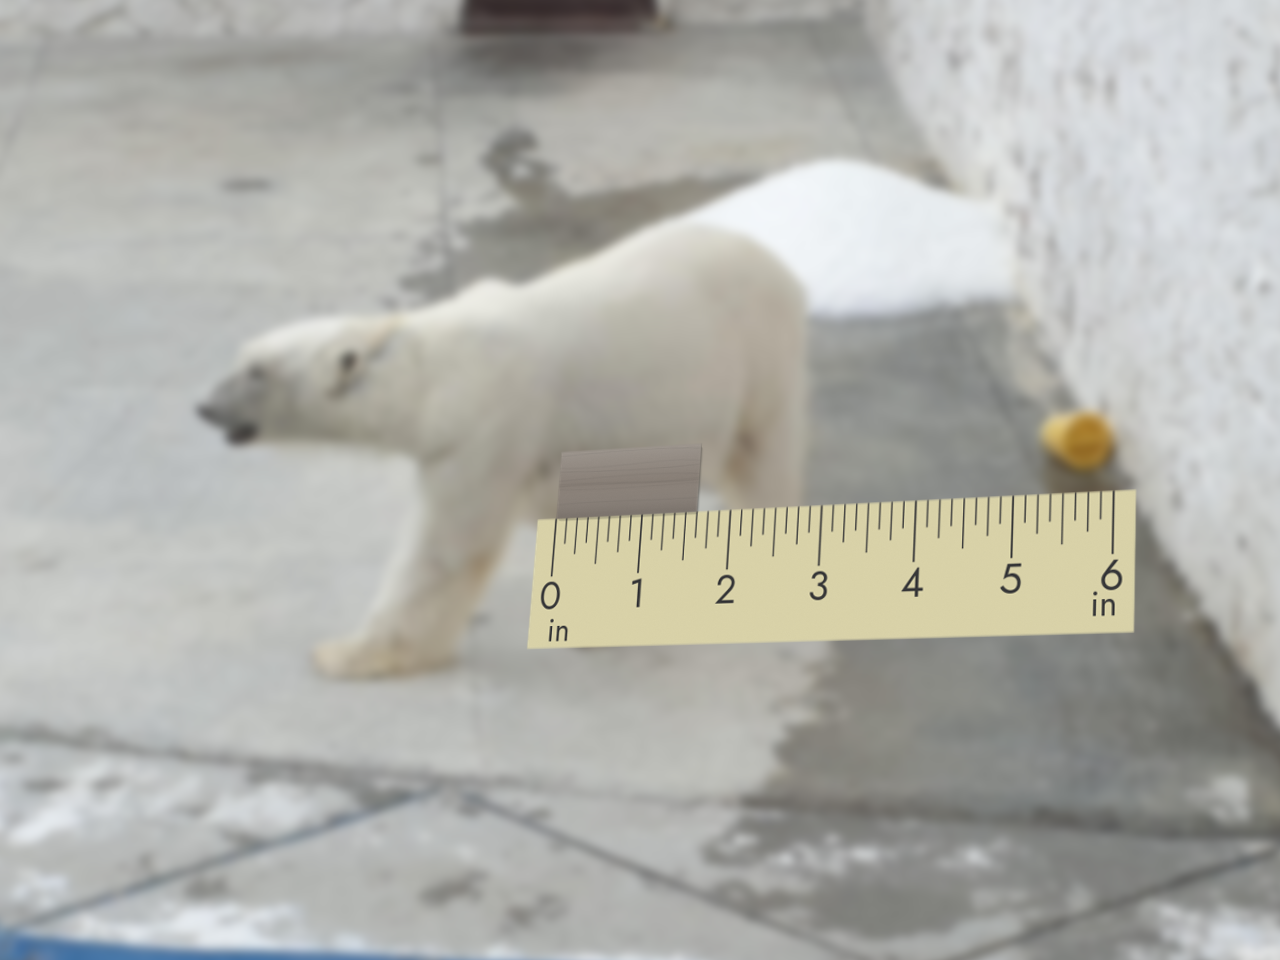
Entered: 1.625 in
